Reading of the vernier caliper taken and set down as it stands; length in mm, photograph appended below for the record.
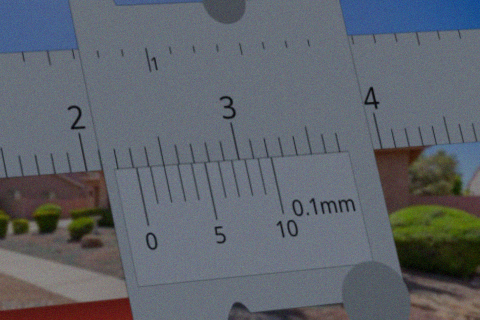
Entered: 23.2 mm
